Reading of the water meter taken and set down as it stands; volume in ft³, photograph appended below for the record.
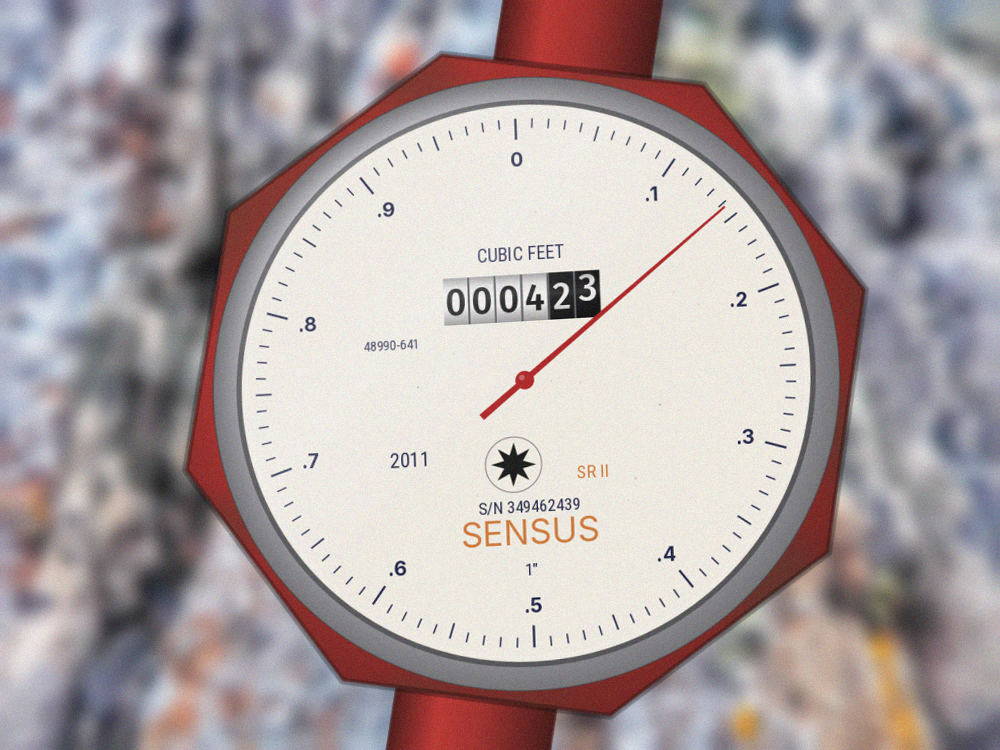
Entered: 423.14 ft³
